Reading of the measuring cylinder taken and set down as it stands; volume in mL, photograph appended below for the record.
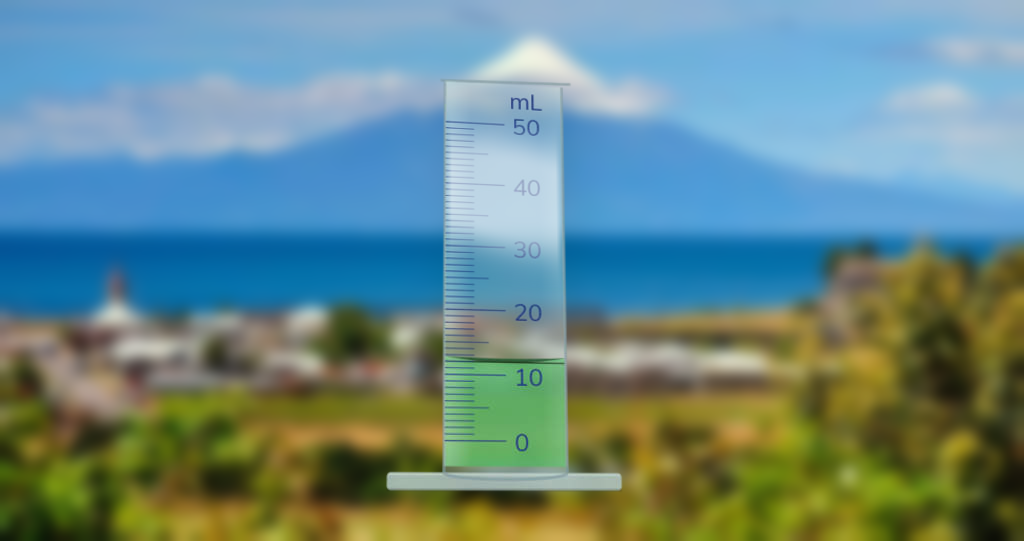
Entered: 12 mL
